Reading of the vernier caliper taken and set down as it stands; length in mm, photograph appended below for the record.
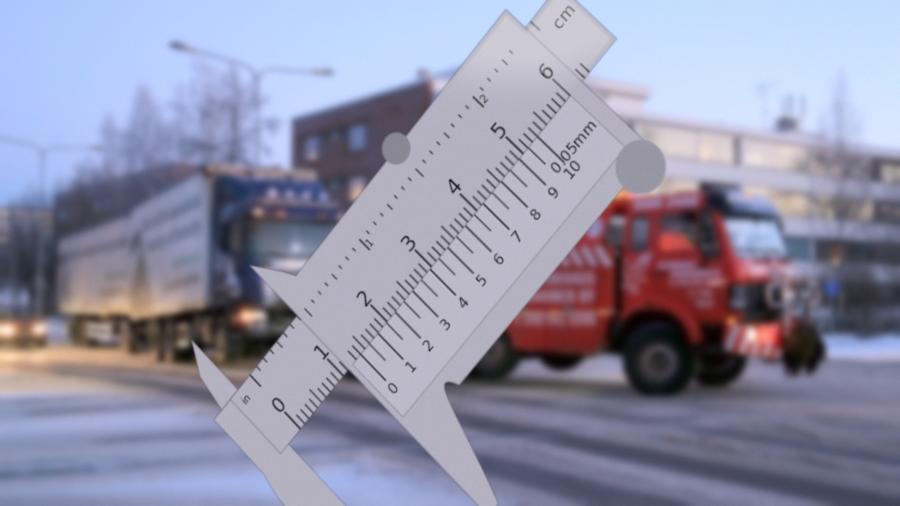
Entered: 14.0 mm
